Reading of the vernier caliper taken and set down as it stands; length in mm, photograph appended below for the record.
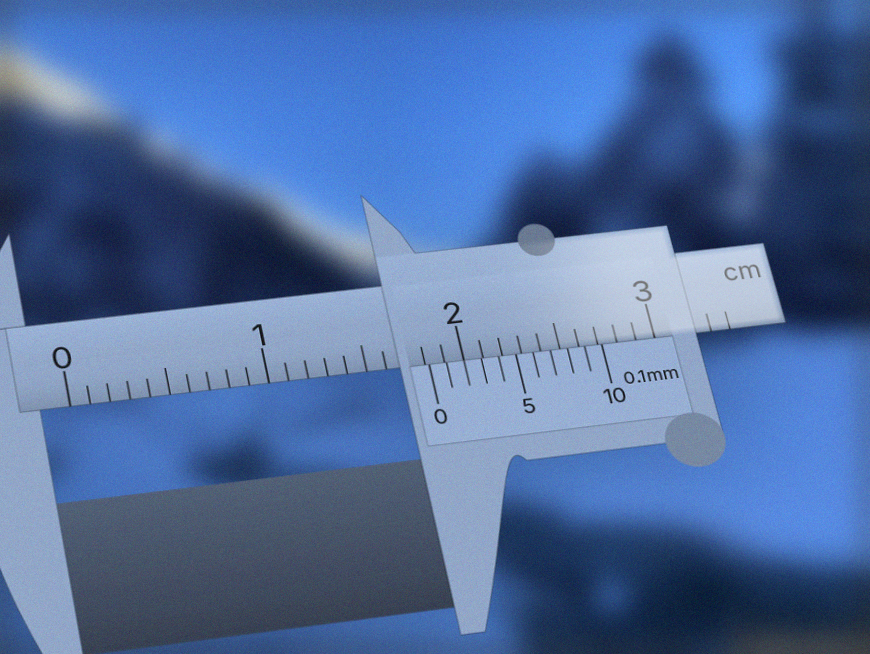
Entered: 18.2 mm
